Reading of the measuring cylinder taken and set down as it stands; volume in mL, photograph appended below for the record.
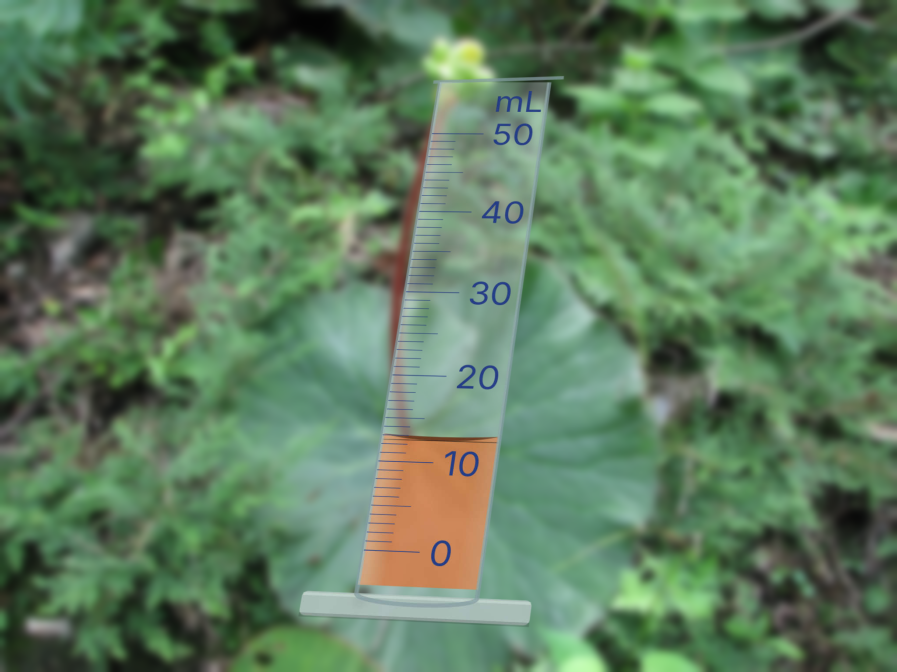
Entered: 12.5 mL
